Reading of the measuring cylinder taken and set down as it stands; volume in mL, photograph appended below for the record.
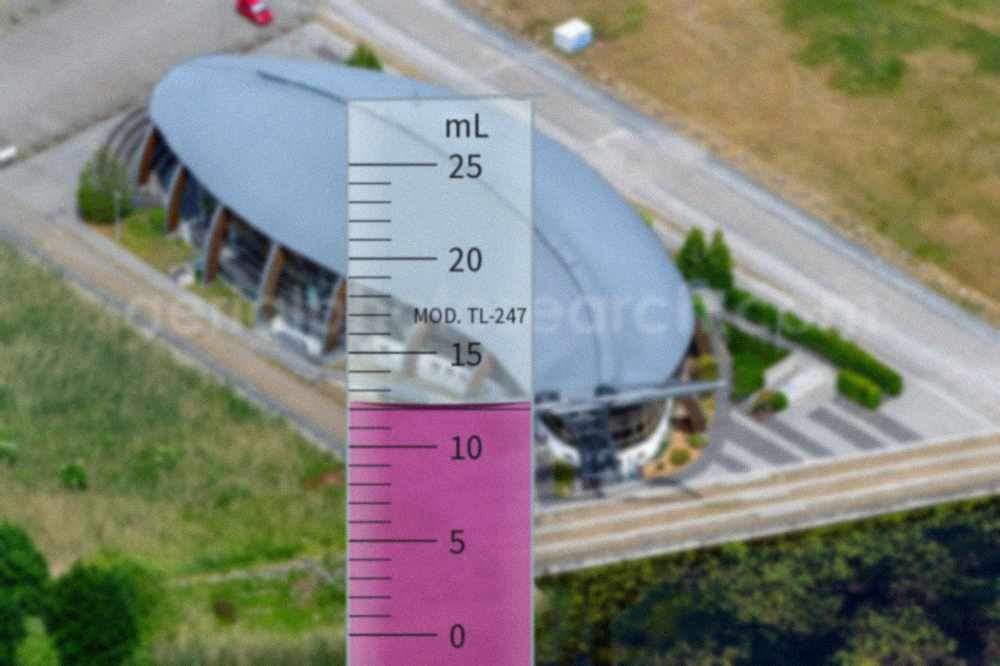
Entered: 12 mL
